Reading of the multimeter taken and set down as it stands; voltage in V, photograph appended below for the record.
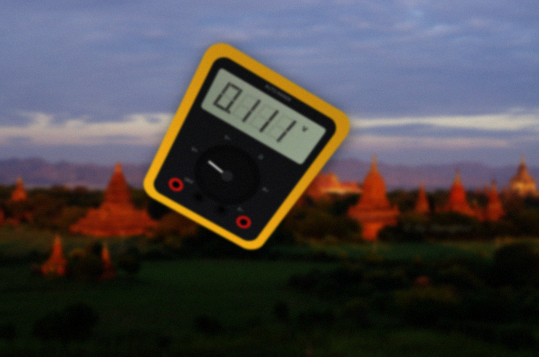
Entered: 0.111 V
